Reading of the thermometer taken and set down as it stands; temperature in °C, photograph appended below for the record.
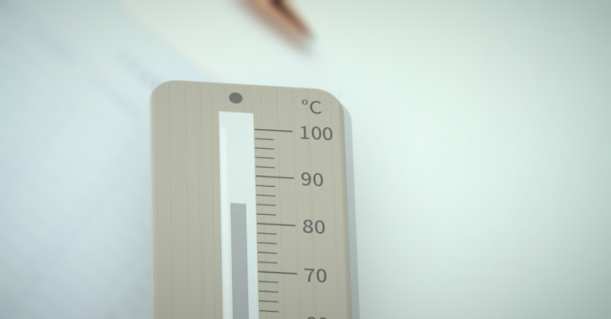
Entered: 84 °C
